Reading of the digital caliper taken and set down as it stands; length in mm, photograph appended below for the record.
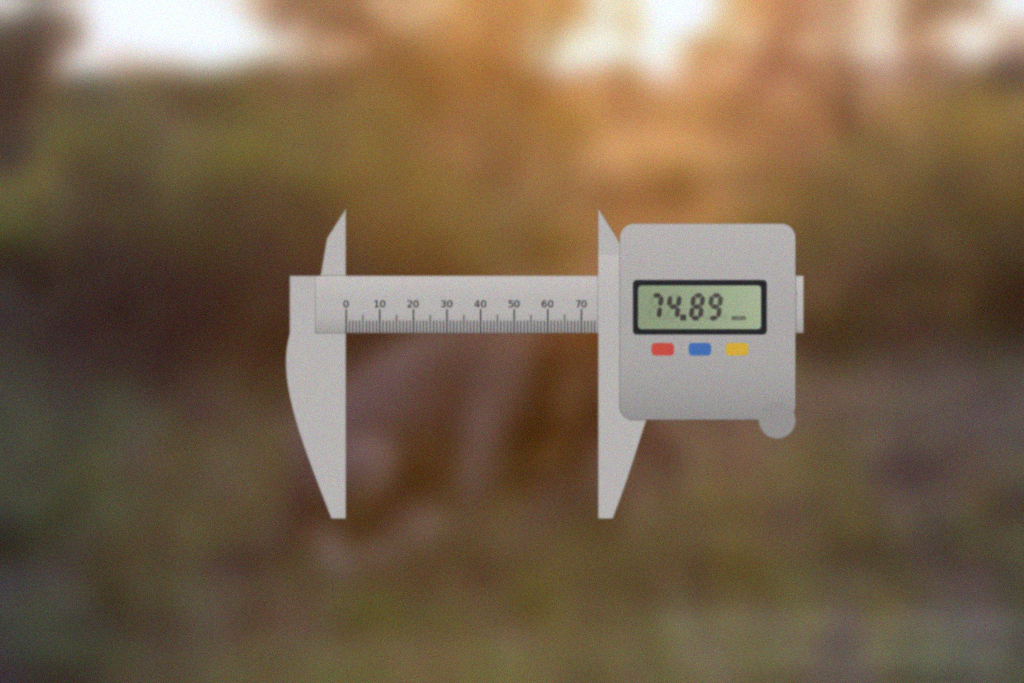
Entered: 74.89 mm
